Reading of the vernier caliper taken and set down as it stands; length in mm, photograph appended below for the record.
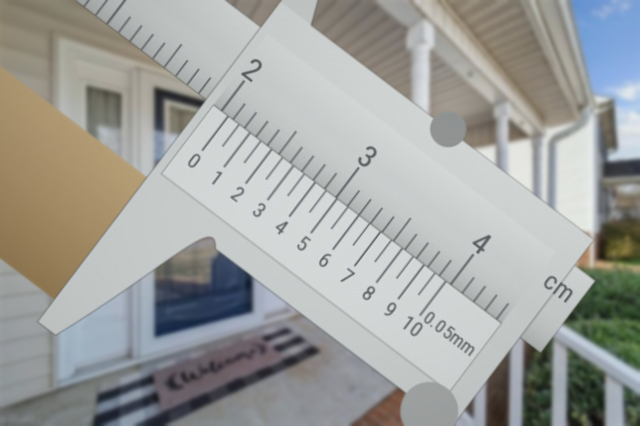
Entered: 20.6 mm
